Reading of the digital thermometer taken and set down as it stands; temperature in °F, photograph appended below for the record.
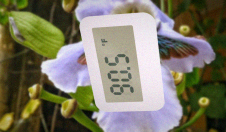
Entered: 90.5 °F
